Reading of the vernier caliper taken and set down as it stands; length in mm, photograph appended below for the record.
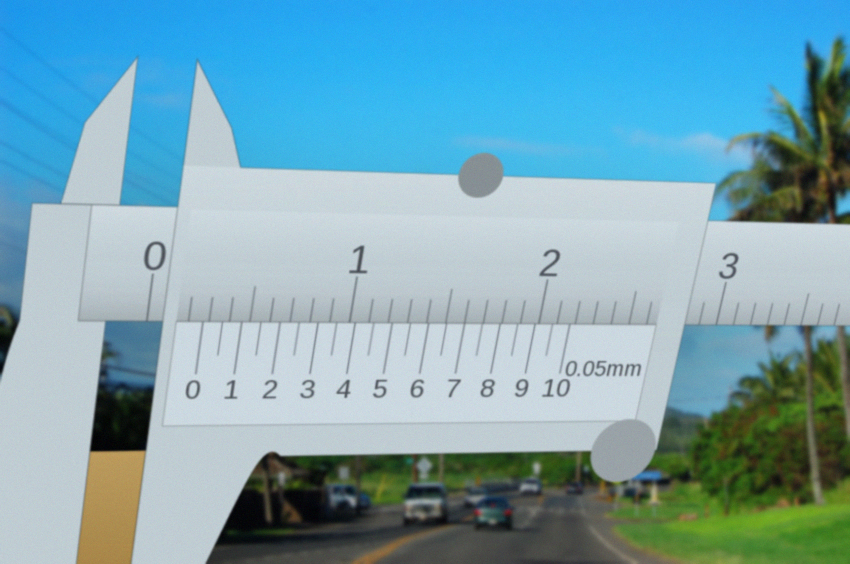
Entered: 2.7 mm
